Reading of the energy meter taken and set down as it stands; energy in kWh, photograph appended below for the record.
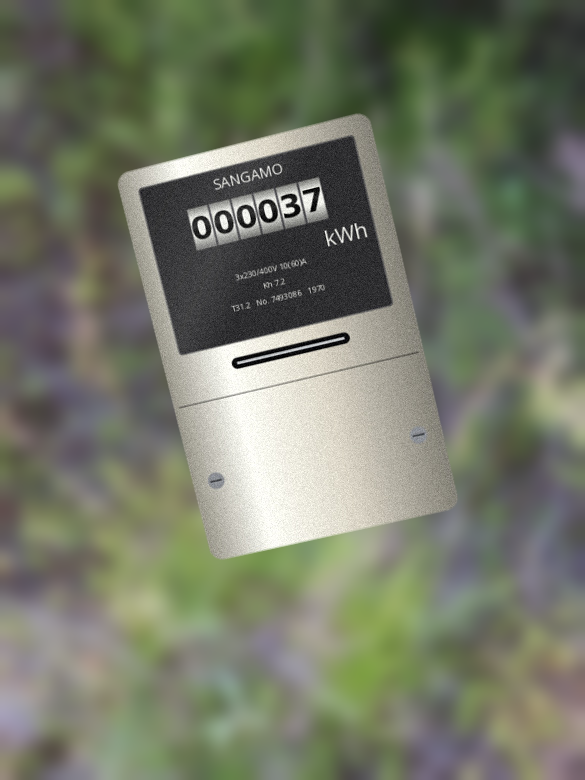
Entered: 37 kWh
